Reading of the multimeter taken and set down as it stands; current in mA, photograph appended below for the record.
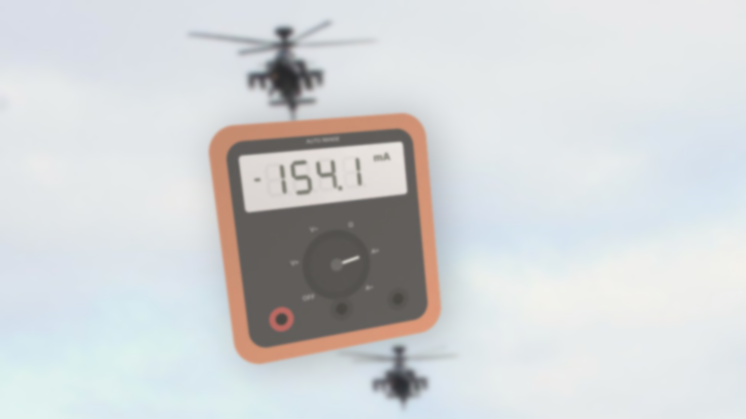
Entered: -154.1 mA
